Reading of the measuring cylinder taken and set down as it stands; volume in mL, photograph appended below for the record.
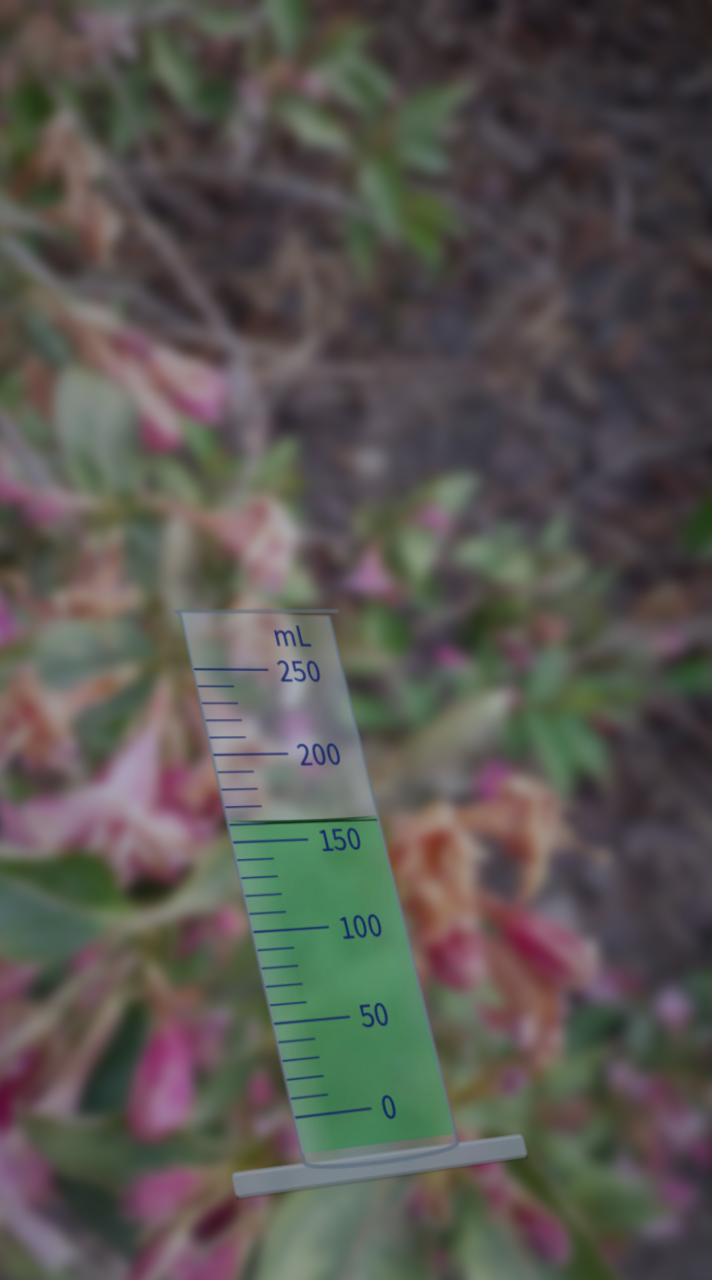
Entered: 160 mL
